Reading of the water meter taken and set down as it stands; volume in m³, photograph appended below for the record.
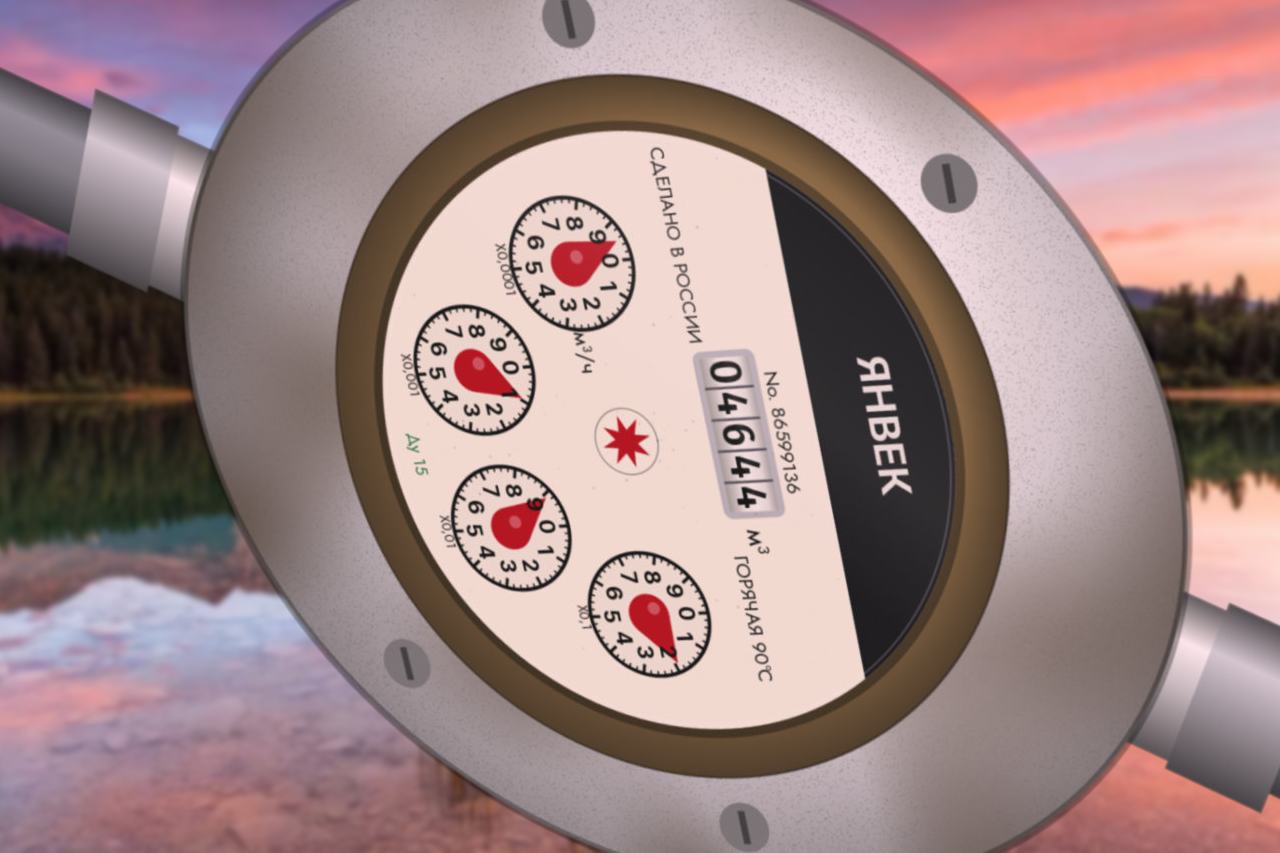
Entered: 4644.1909 m³
